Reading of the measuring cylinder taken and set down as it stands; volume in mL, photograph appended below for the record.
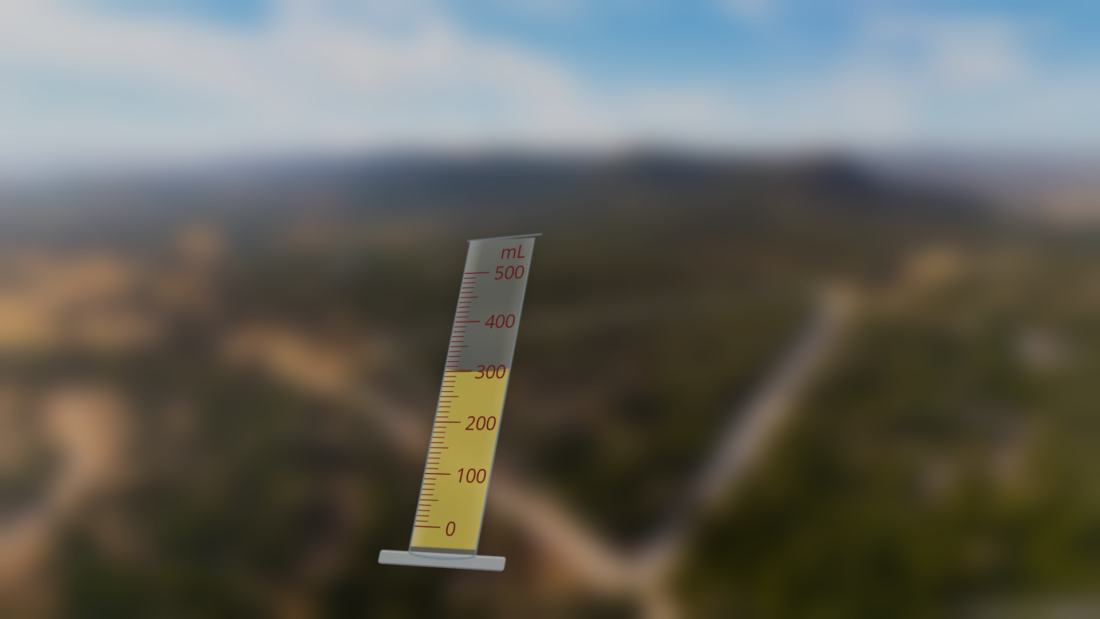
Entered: 300 mL
